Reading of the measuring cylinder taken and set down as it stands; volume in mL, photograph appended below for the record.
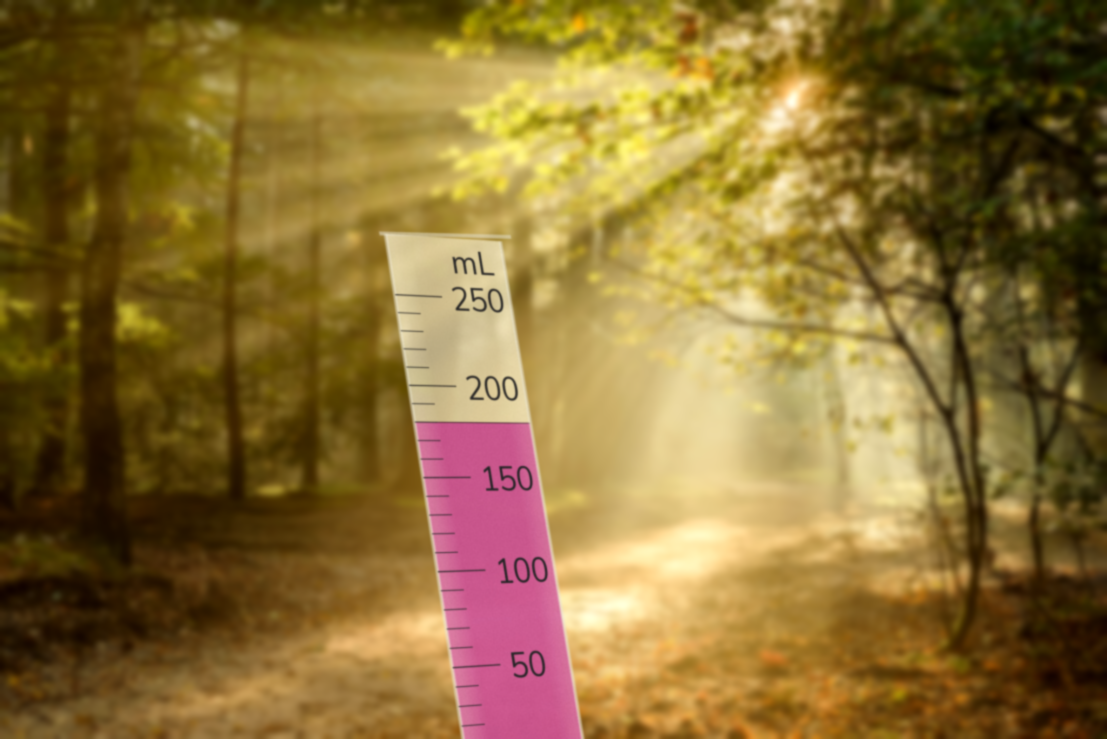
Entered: 180 mL
